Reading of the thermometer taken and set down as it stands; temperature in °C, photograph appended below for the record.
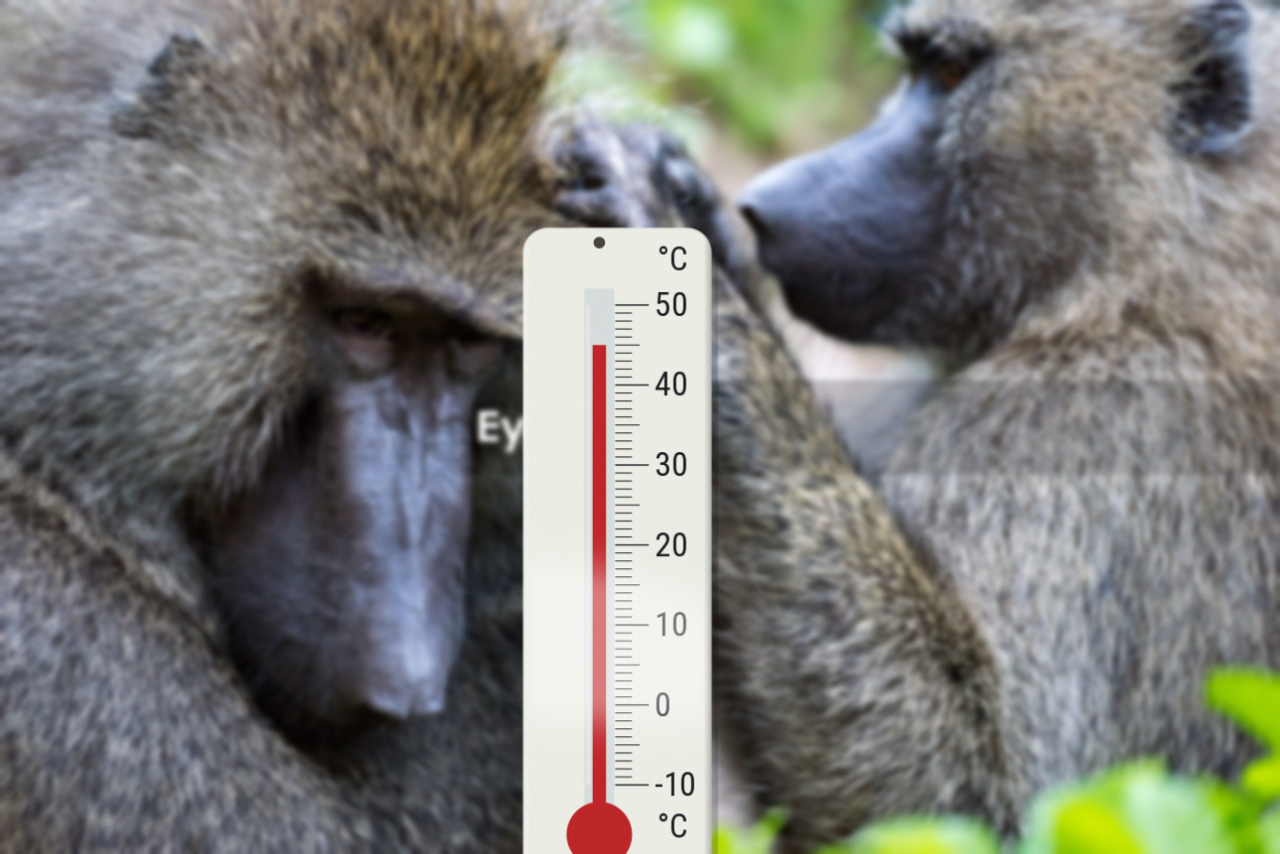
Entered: 45 °C
